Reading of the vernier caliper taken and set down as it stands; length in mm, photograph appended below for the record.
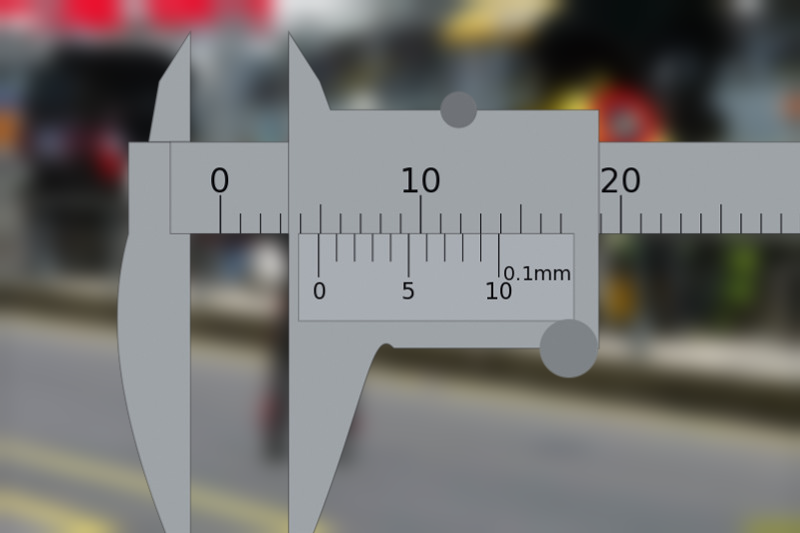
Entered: 4.9 mm
